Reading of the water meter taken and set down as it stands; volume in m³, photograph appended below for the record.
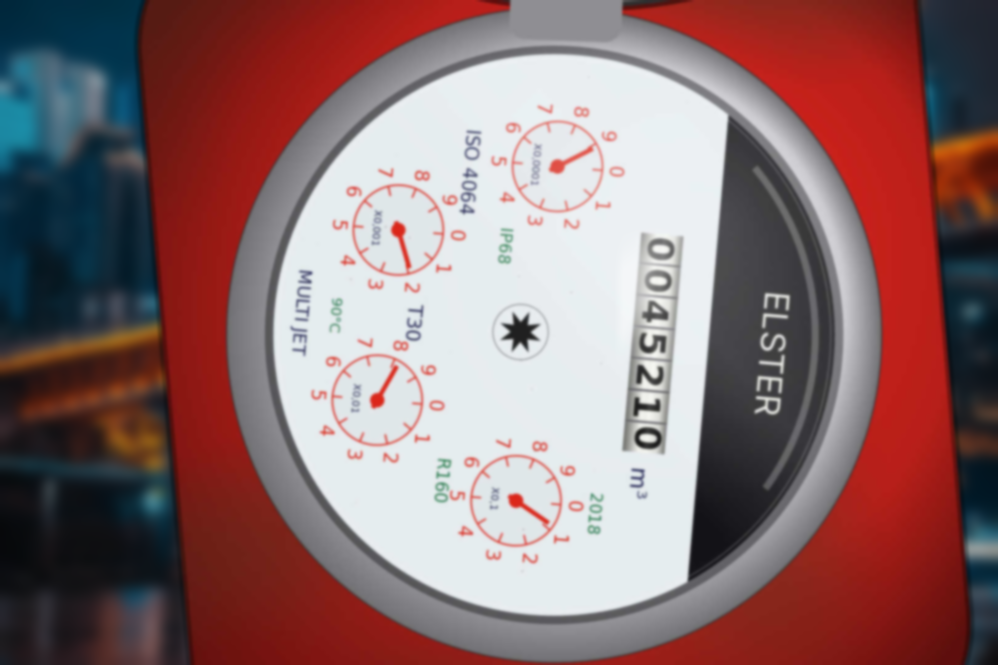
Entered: 45210.0819 m³
